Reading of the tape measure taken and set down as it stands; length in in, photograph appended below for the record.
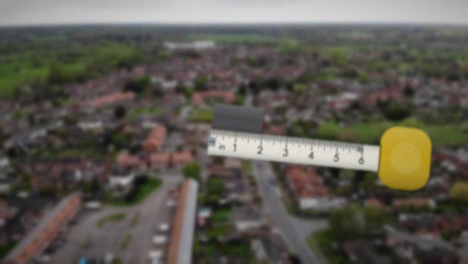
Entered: 2 in
